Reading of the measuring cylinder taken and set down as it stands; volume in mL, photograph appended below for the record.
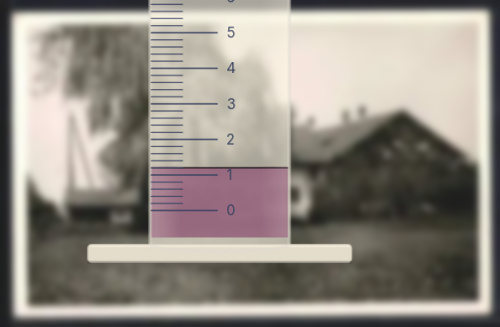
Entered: 1.2 mL
